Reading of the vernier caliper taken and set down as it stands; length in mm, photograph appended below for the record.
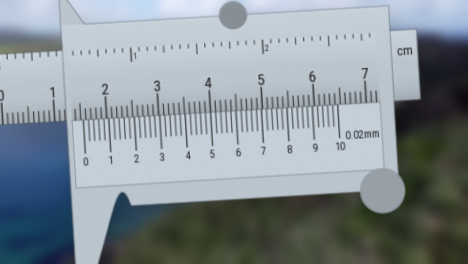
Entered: 15.5 mm
